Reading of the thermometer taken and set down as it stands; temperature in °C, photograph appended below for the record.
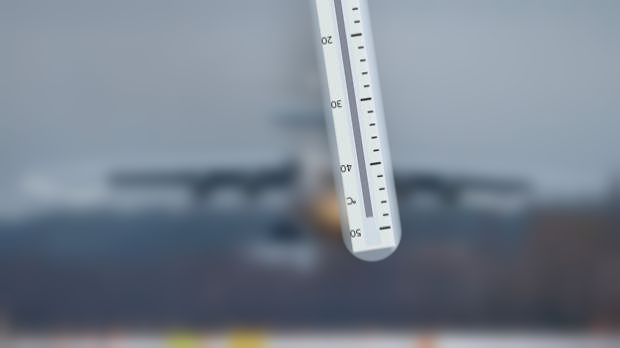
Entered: 48 °C
